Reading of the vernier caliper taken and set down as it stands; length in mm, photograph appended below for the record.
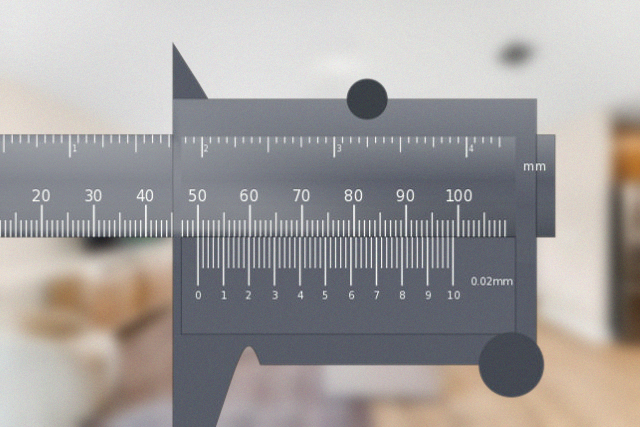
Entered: 50.0 mm
